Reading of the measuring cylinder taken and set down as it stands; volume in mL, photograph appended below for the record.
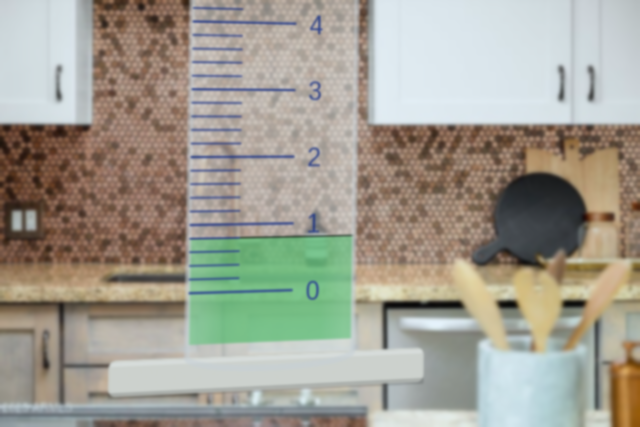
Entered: 0.8 mL
